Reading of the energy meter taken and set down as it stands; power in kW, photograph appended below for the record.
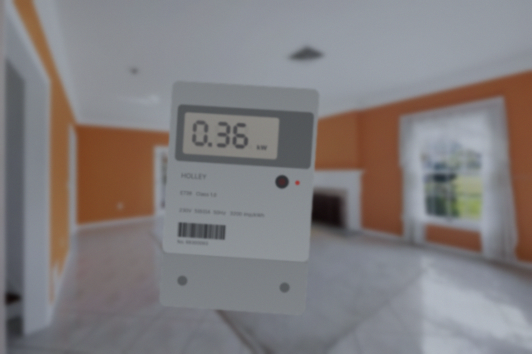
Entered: 0.36 kW
